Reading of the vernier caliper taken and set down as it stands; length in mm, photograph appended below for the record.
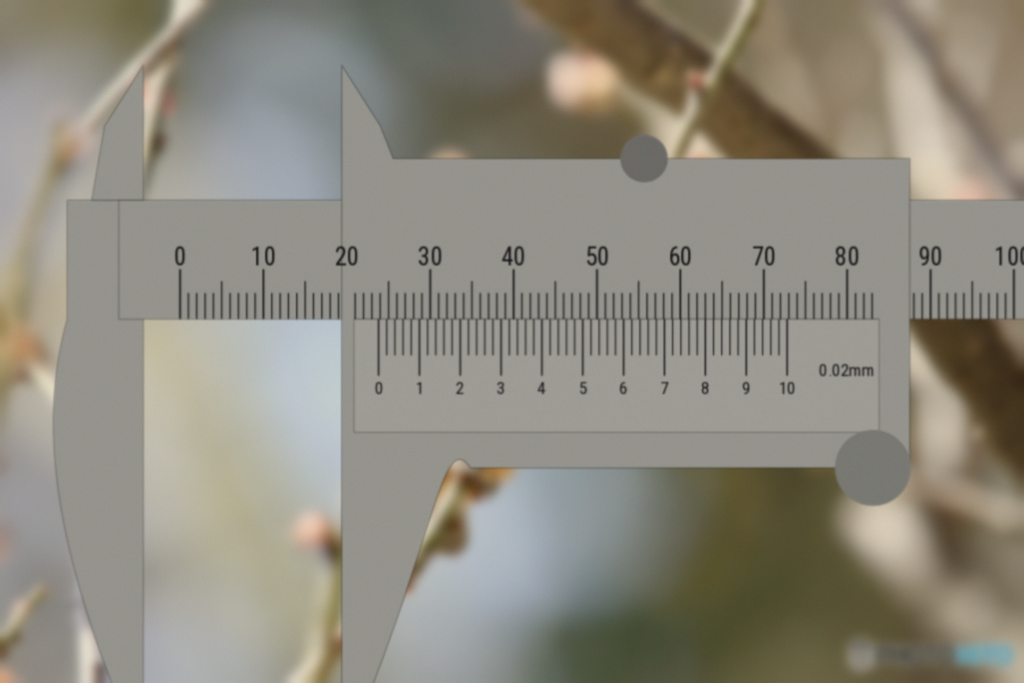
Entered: 23.8 mm
